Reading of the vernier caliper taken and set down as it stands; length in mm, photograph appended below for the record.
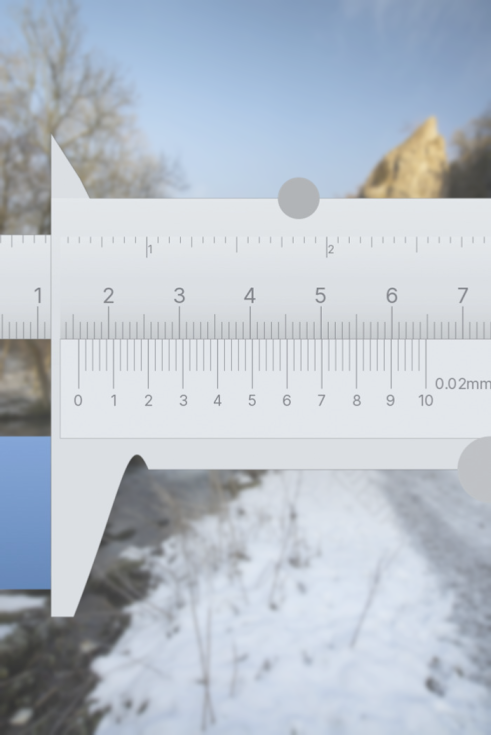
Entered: 15.8 mm
